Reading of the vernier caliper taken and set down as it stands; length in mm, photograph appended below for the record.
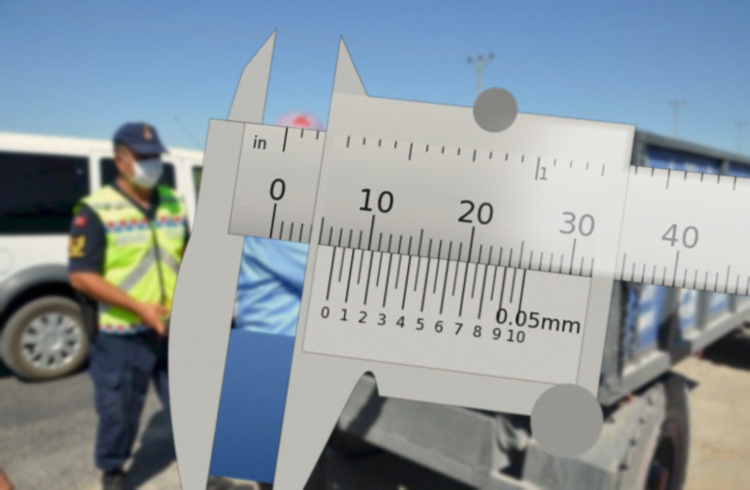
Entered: 6.6 mm
